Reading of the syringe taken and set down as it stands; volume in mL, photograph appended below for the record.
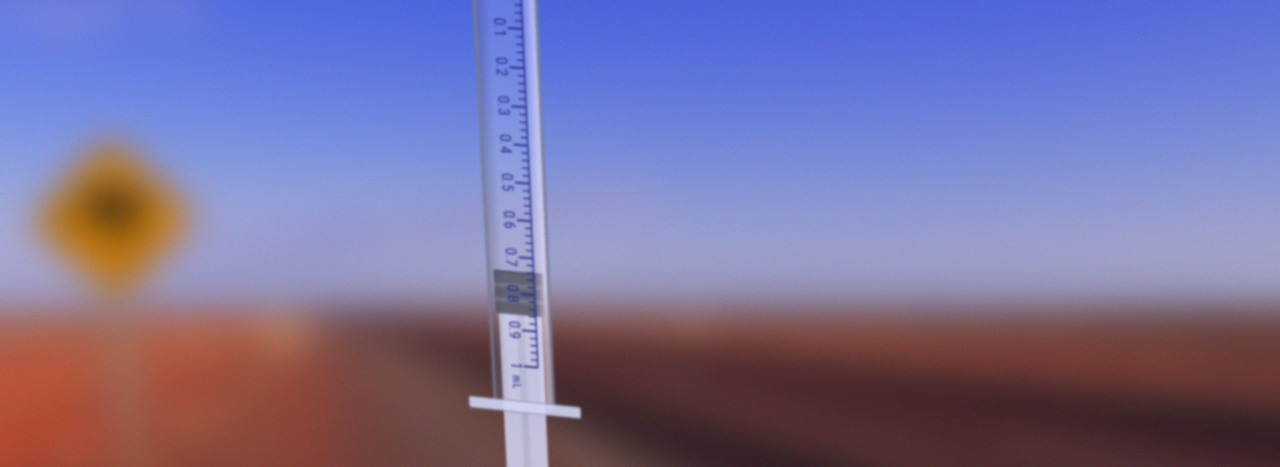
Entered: 0.74 mL
